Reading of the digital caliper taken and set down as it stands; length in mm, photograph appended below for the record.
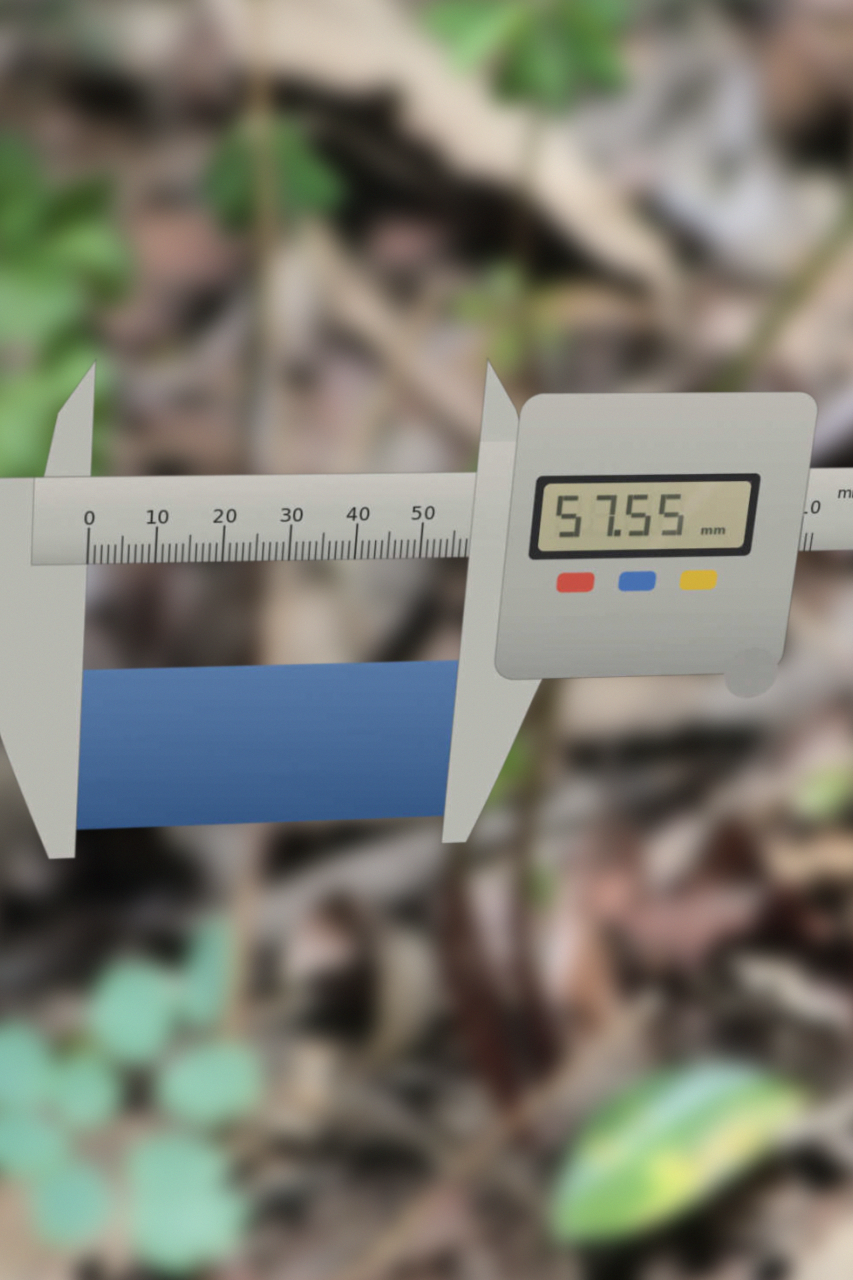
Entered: 57.55 mm
